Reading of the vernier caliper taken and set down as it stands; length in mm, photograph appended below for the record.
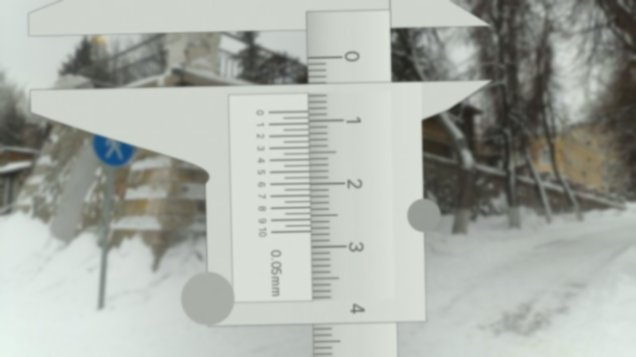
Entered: 8.5 mm
